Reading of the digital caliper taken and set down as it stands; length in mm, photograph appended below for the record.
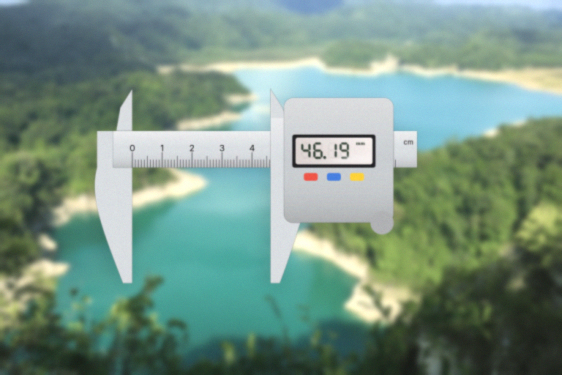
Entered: 46.19 mm
